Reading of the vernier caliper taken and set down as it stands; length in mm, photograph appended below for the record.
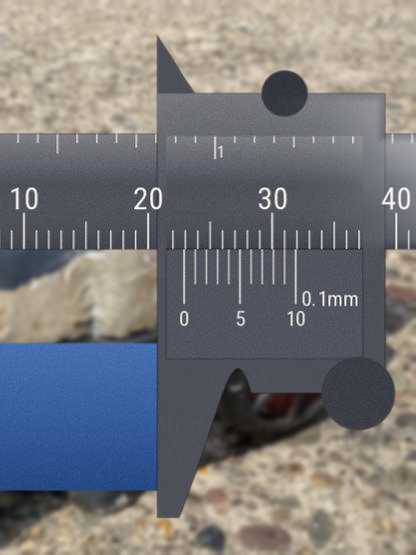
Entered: 22.9 mm
